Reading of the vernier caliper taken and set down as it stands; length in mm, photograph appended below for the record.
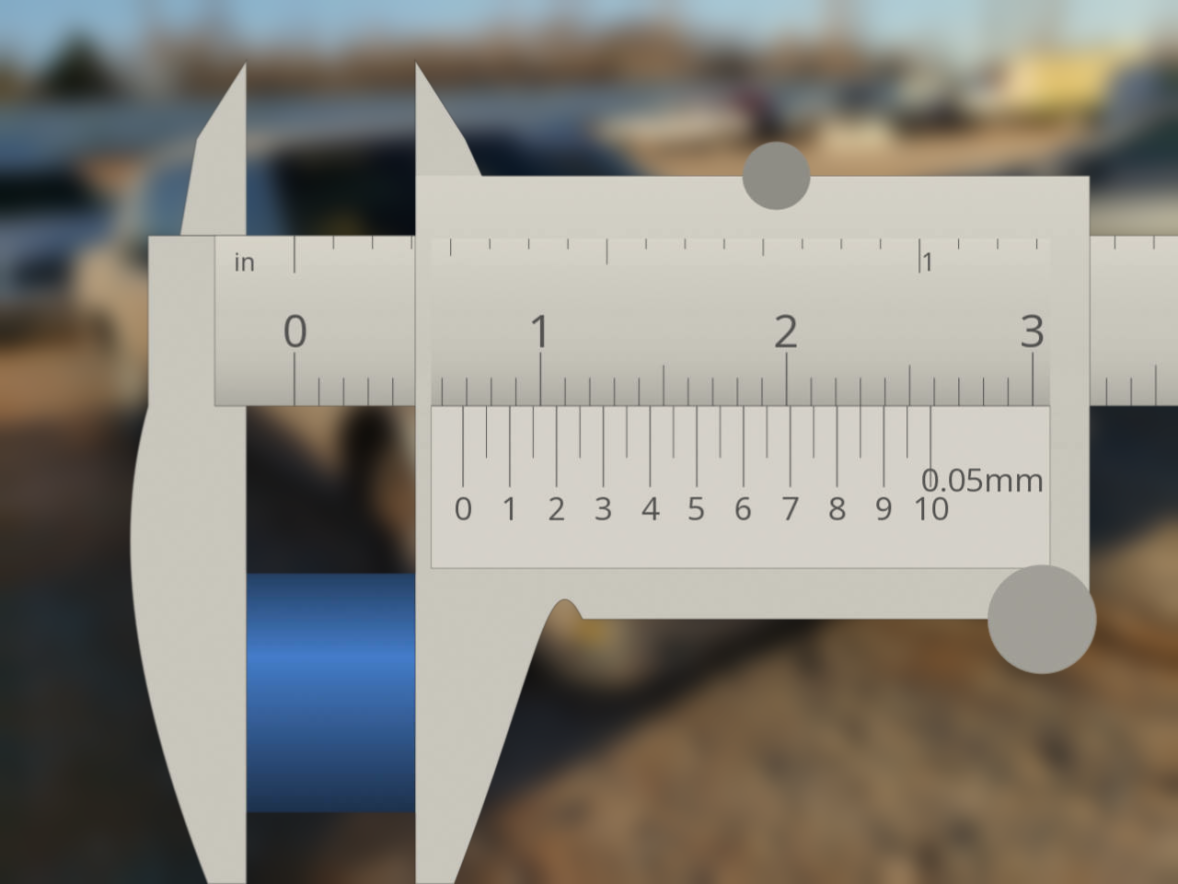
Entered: 6.85 mm
